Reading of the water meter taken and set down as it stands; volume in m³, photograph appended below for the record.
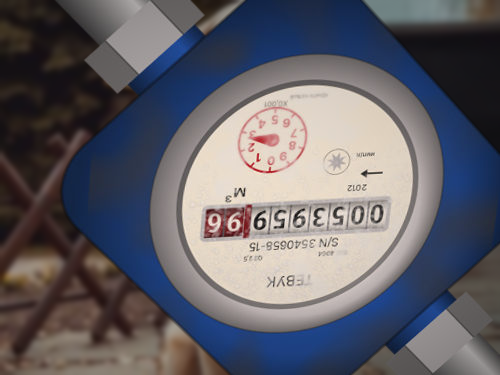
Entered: 53959.962 m³
